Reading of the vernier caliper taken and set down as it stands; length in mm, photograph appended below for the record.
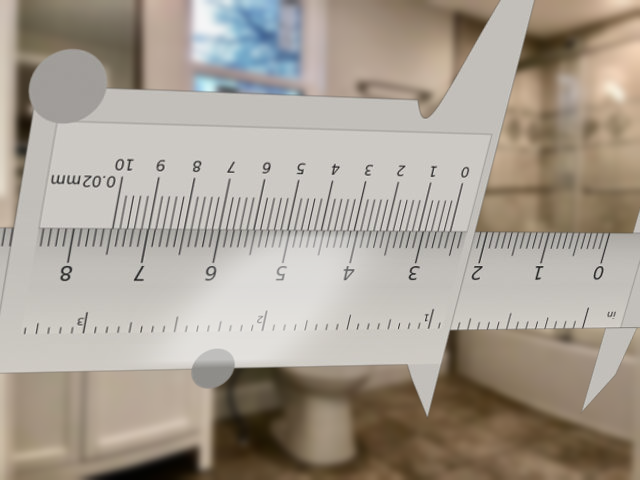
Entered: 25.8 mm
